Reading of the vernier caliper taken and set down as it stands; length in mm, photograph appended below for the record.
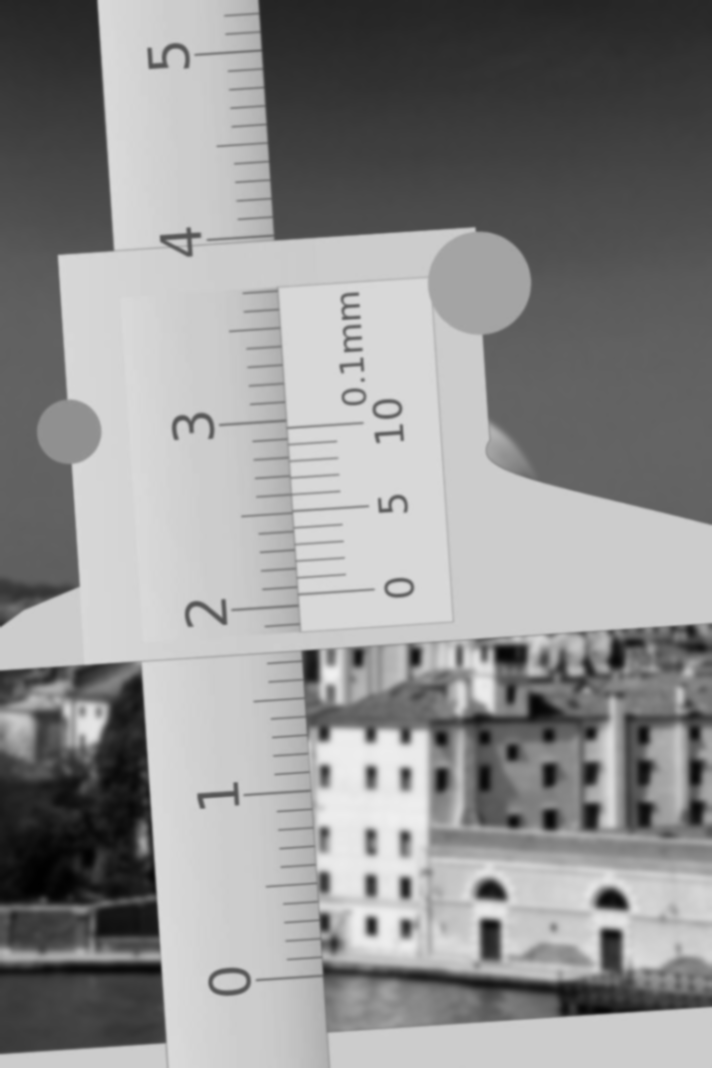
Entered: 20.6 mm
